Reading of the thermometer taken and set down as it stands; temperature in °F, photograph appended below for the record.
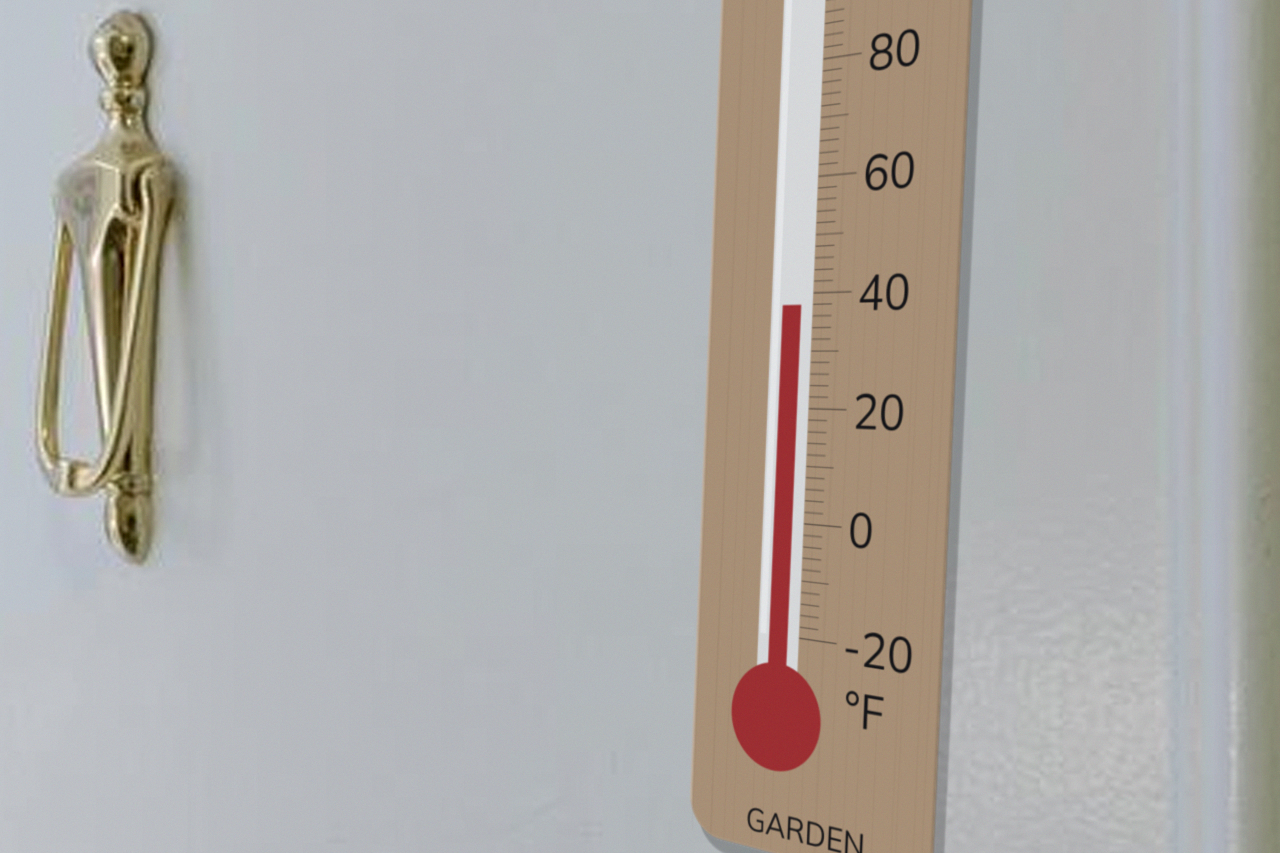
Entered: 38 °F
